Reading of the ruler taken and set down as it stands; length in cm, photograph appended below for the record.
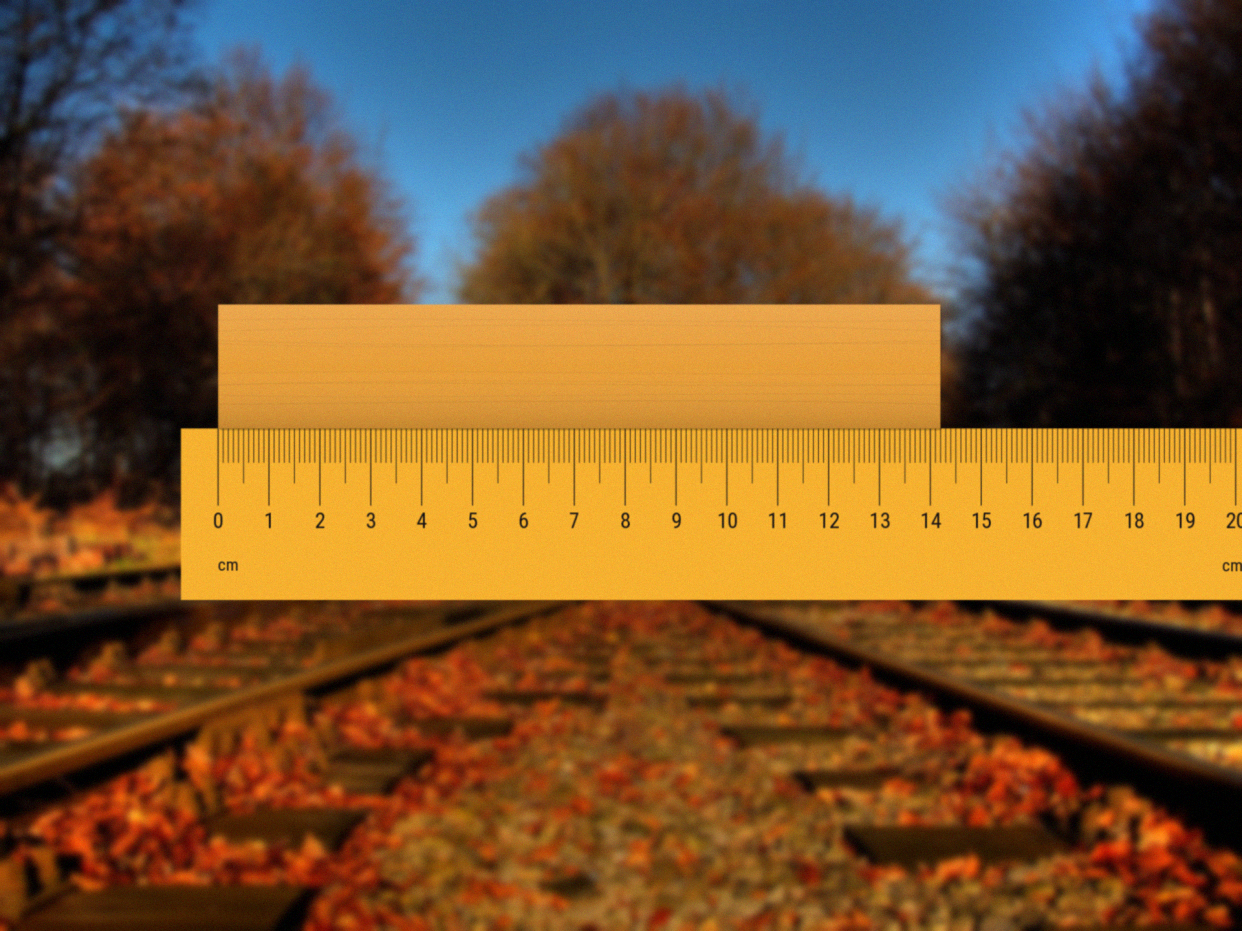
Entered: 14.2 cm
